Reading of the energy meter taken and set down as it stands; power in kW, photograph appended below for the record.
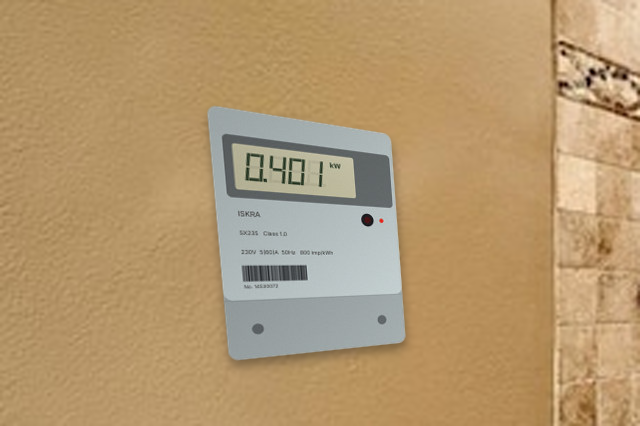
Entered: 0.401 kW
